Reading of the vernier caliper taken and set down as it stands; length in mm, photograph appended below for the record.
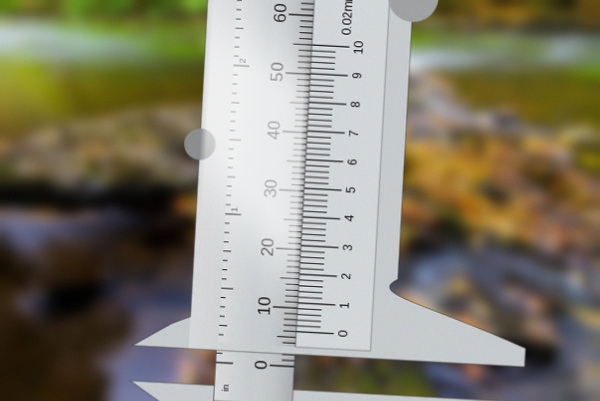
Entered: 6.0 mm
